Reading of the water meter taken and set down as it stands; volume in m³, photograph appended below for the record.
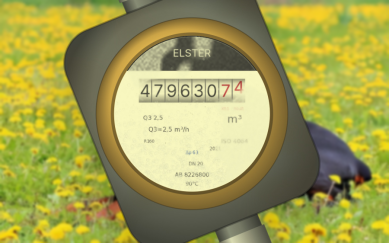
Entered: 479630.74 m³
